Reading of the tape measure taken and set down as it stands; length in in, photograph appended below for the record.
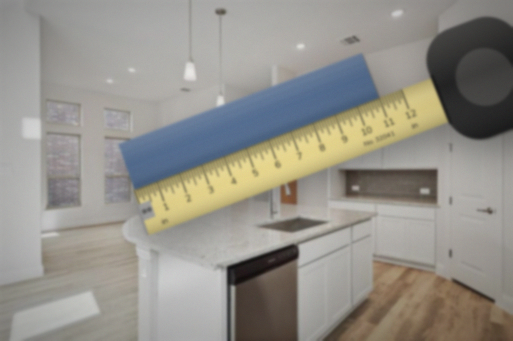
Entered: 11 in
